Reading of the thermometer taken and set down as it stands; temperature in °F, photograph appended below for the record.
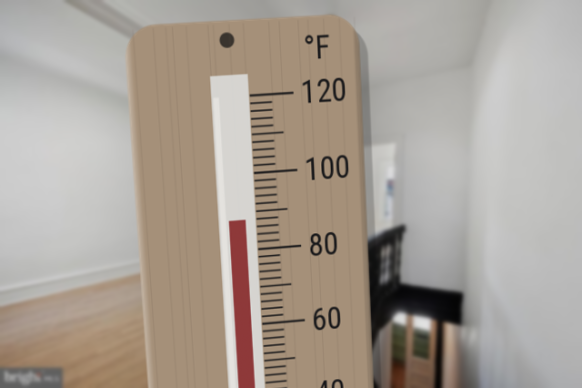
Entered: 88 °F
